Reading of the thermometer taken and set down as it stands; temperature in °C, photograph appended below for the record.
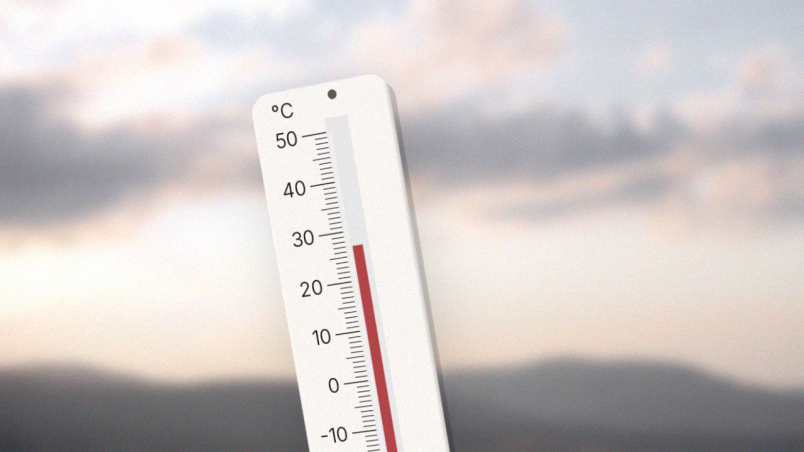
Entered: 27 °C
